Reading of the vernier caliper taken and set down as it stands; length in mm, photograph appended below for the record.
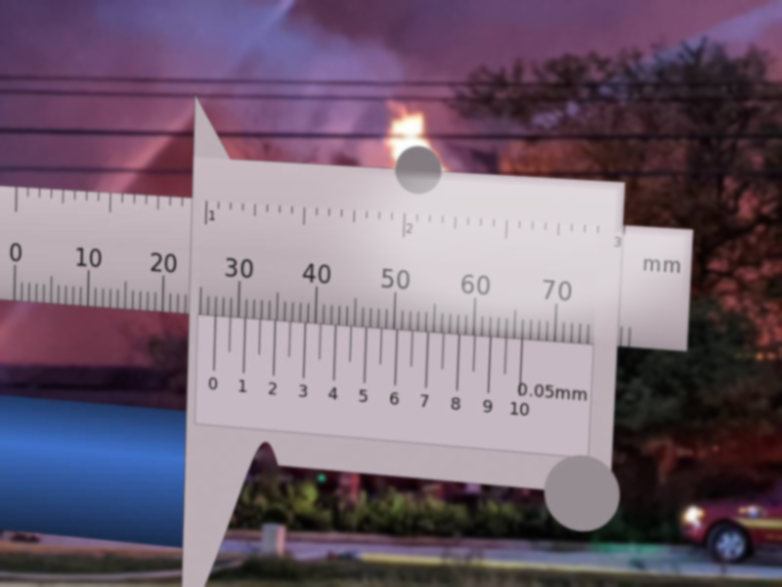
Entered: 27.0 mm
